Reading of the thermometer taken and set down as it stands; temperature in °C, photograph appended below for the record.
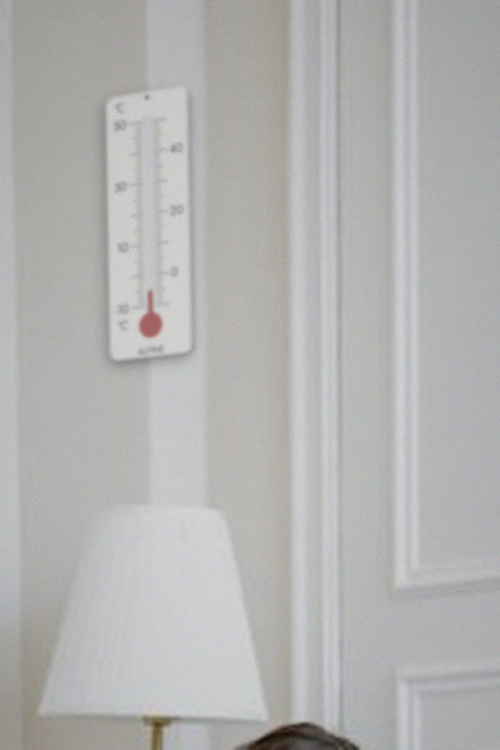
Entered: -5 °C
